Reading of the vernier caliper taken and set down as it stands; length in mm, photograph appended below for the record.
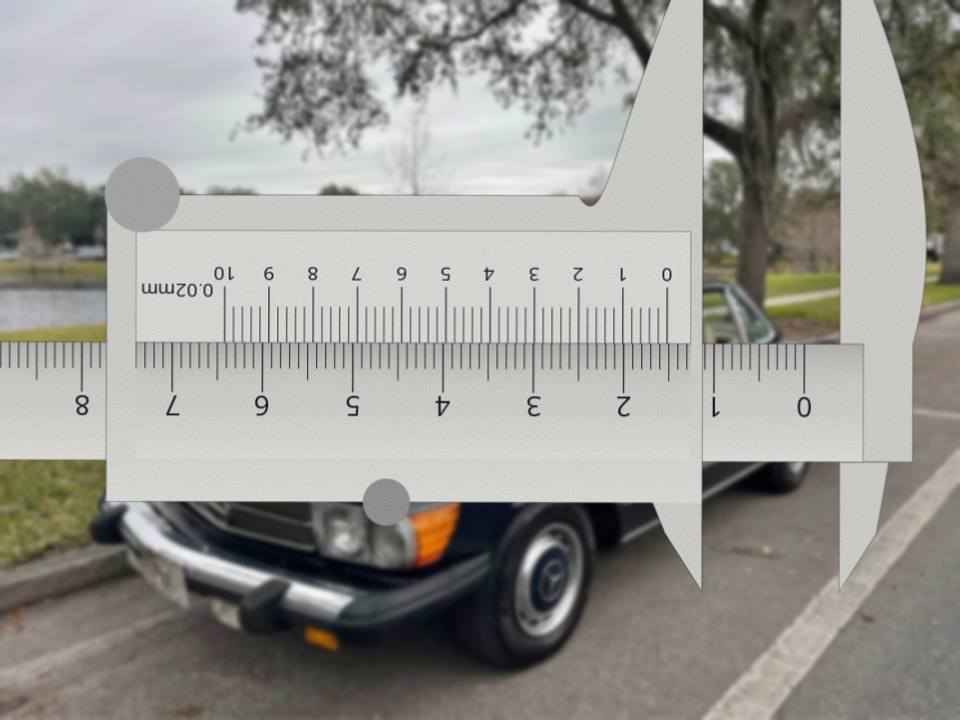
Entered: 15.2 mm
